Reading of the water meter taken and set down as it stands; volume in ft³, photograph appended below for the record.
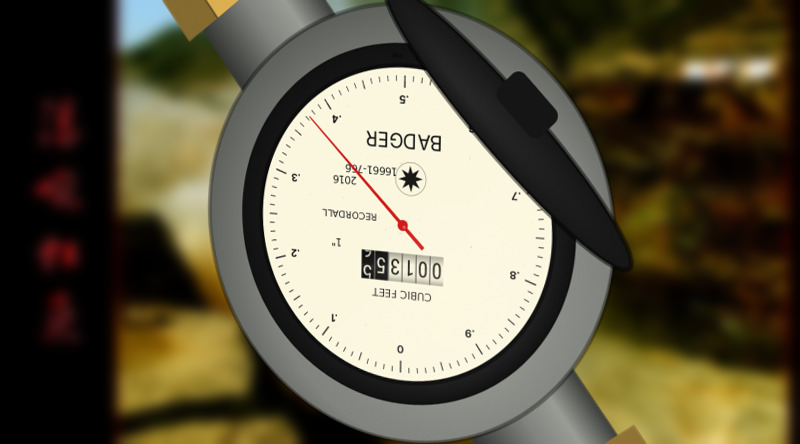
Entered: 1355.37 ft³
